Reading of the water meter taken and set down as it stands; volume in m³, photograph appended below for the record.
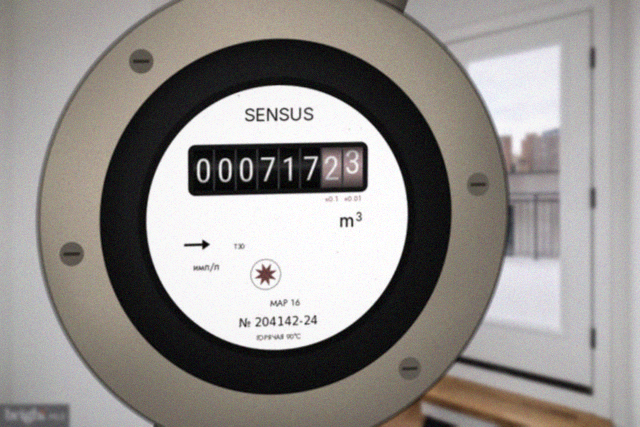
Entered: 717.23 m³
